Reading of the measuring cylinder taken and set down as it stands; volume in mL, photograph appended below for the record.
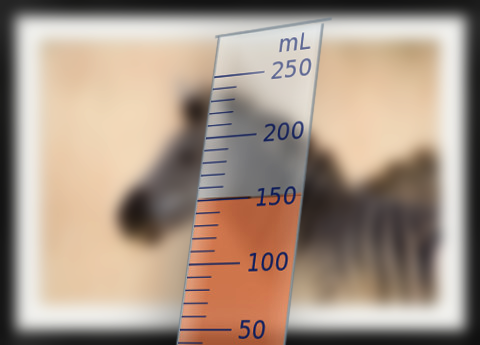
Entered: 150 mL
